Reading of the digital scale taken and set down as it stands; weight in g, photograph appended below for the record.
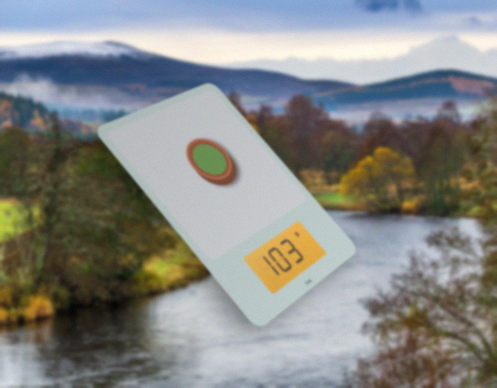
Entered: 103 g
